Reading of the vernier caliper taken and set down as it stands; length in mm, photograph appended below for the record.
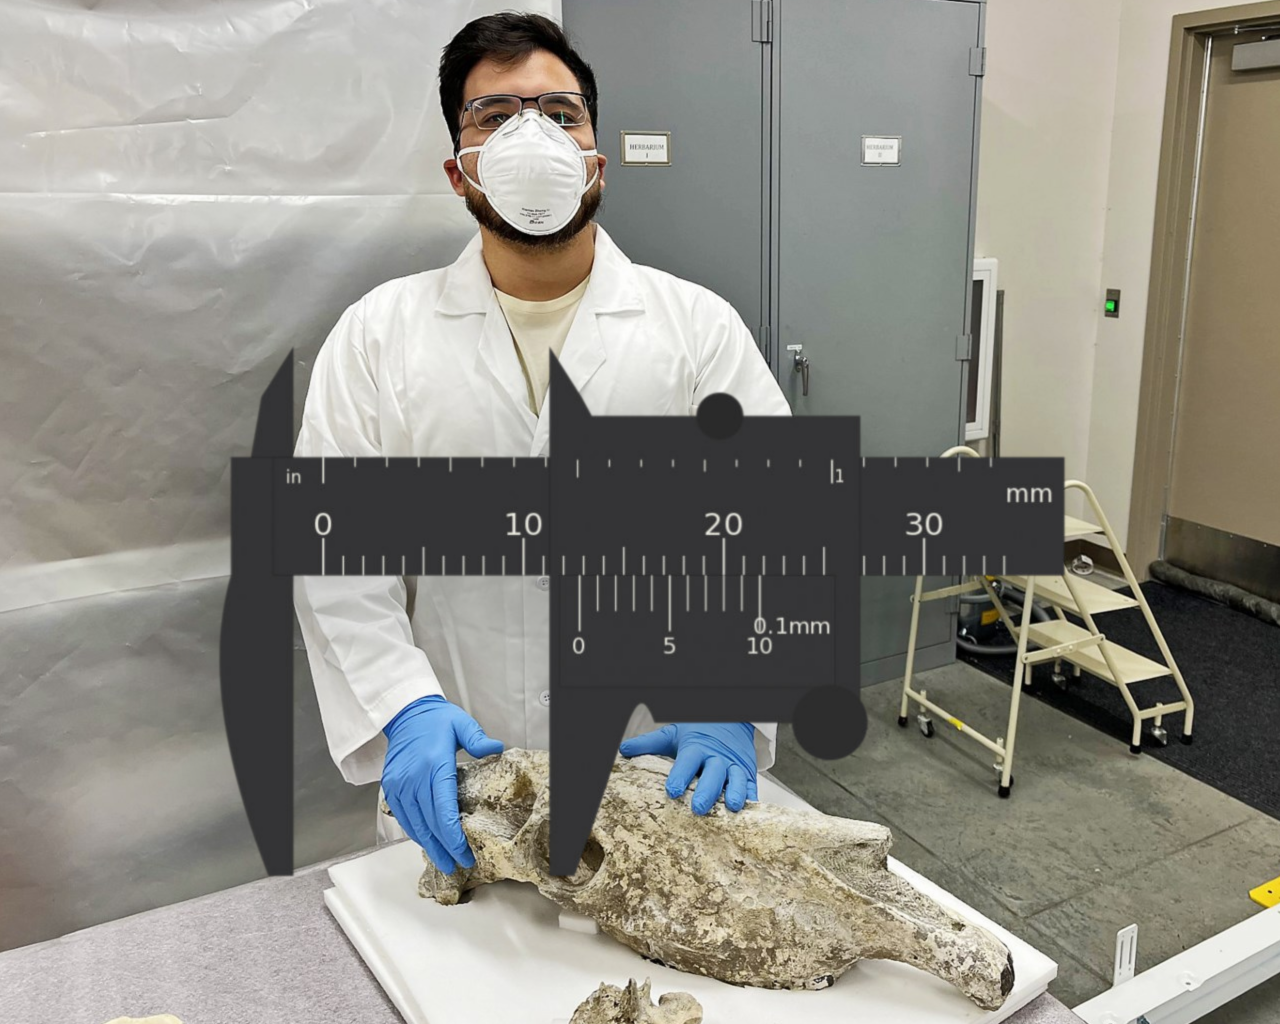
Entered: 12.8 mm
